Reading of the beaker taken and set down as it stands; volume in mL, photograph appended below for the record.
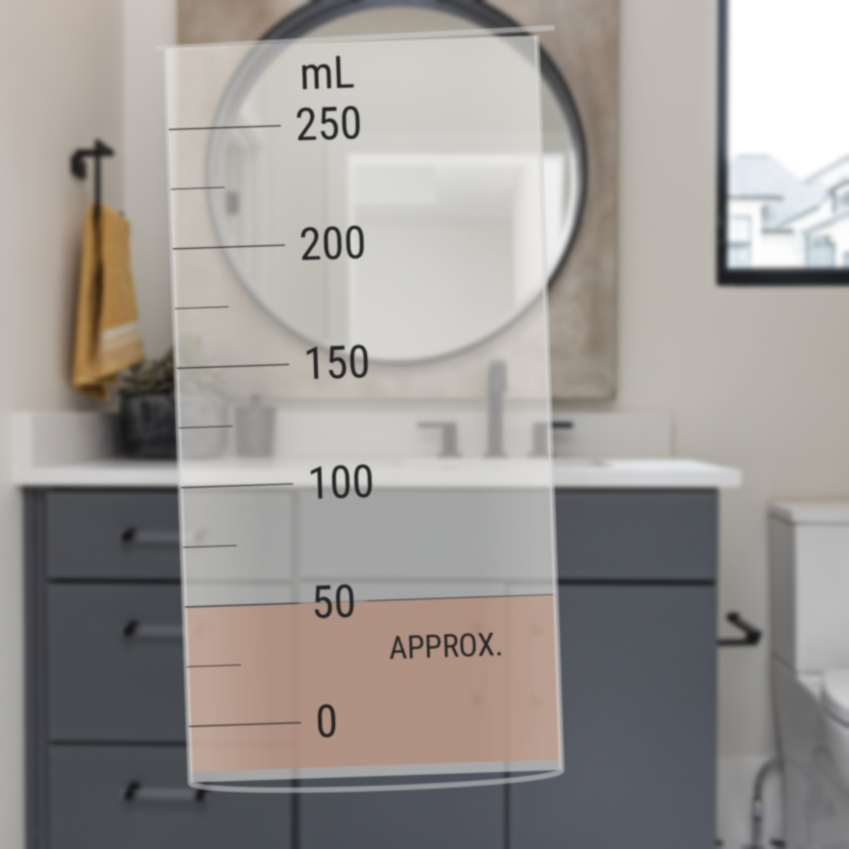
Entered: 50 mL
